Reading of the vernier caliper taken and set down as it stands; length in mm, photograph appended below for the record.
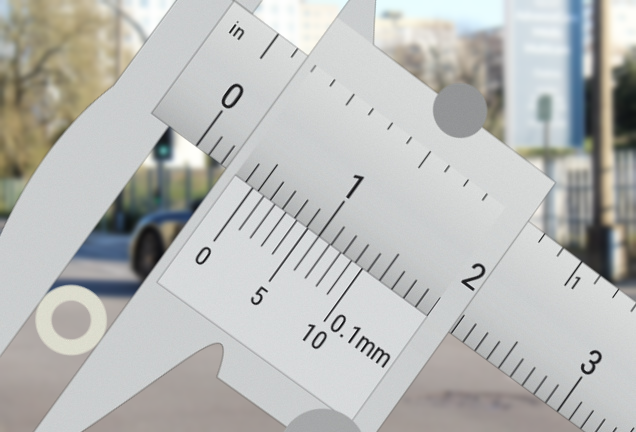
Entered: 4.6 mm
